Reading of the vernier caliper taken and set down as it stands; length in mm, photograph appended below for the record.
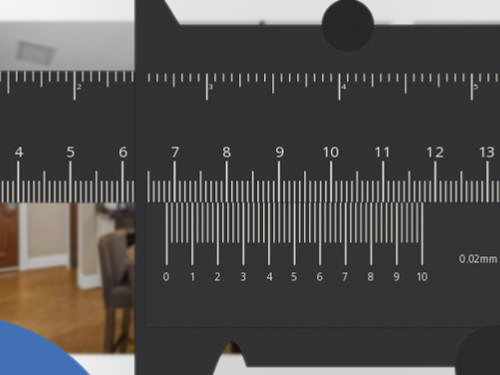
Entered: 68.5 mm
